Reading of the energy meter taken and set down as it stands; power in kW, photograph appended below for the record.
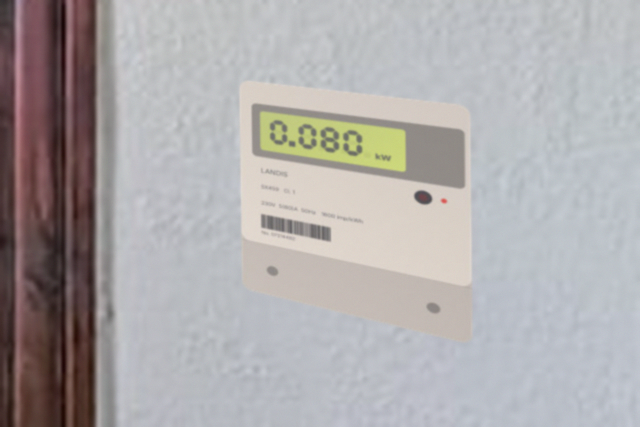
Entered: 0.080 kW
